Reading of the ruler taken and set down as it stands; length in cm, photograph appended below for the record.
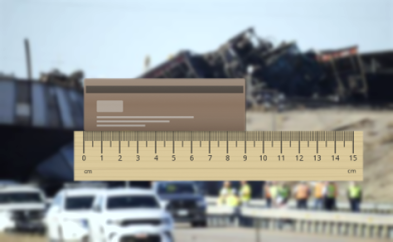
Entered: 9 cm
